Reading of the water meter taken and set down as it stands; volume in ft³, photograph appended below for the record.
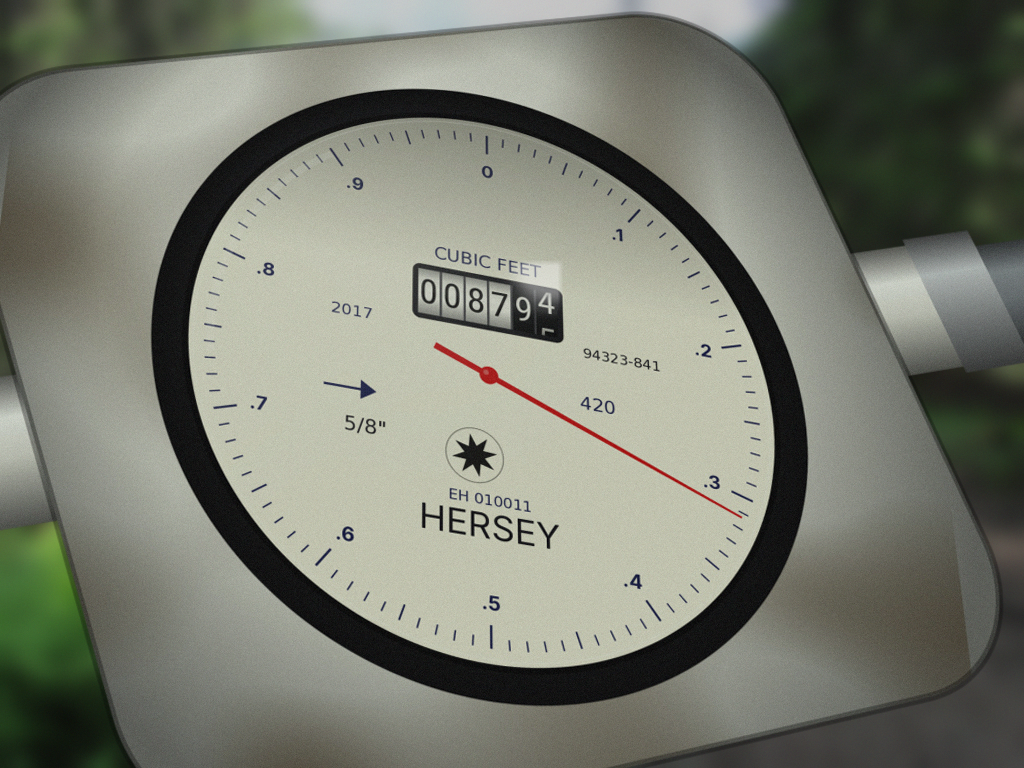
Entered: 8794.31 ft³
